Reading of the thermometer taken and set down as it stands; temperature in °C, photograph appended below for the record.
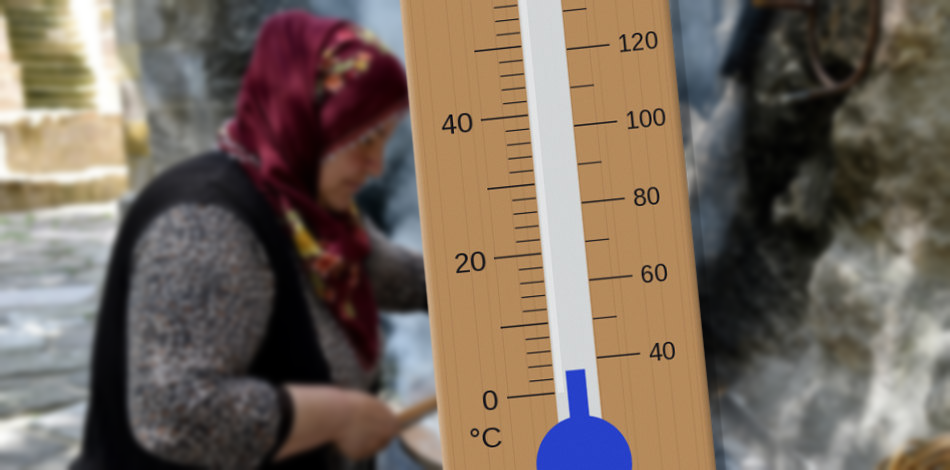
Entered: 3 °C
